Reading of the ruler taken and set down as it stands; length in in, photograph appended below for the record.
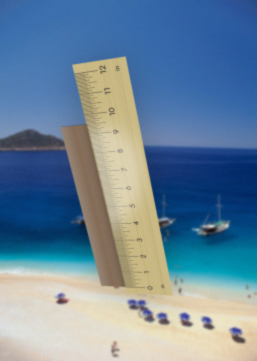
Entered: 9.5 in
